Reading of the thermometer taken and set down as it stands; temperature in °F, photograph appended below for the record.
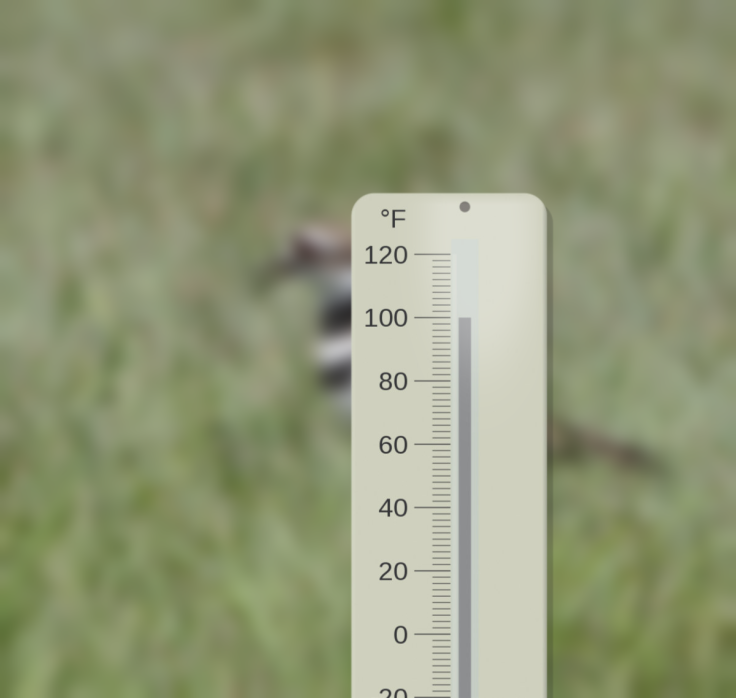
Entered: 100 °F
